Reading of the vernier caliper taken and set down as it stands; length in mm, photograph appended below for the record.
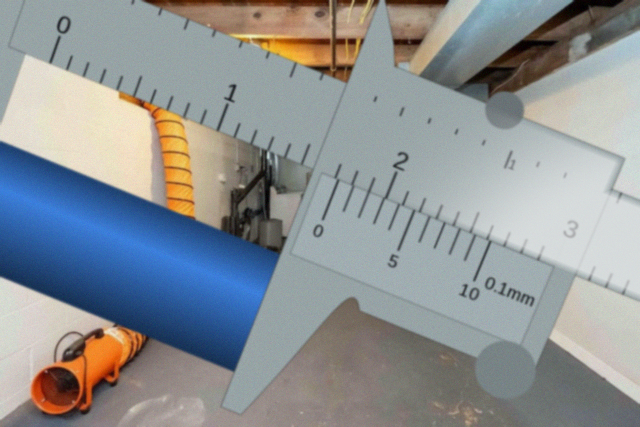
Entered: 17.2 mm
